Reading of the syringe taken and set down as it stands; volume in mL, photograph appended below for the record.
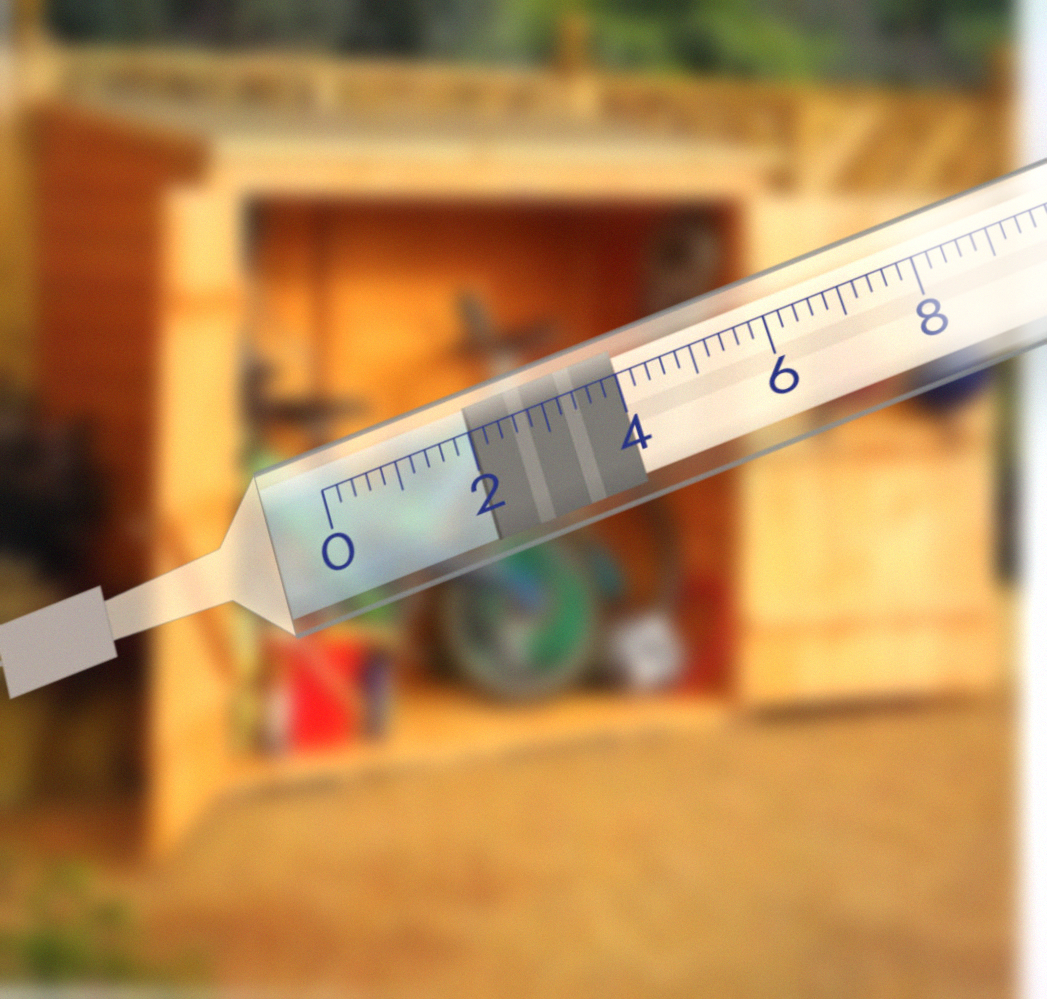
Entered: 2 mL
